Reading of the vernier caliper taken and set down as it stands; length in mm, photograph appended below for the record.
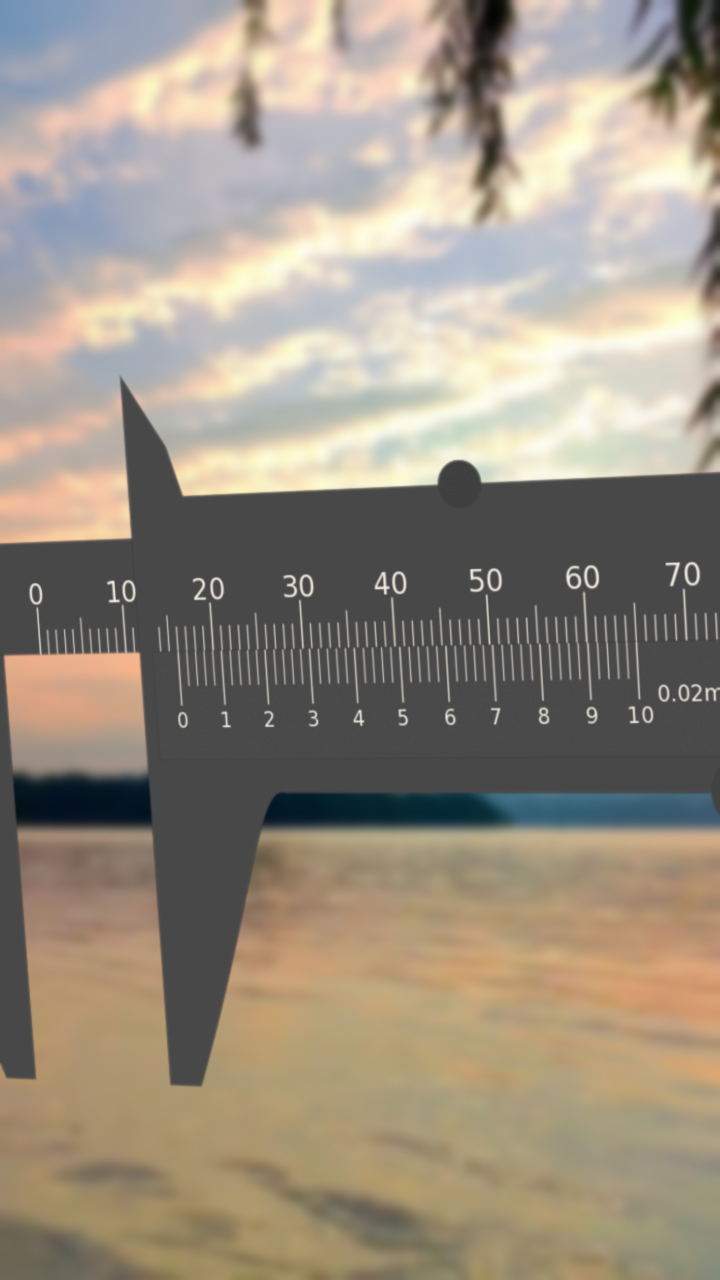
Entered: 16.0 mm
